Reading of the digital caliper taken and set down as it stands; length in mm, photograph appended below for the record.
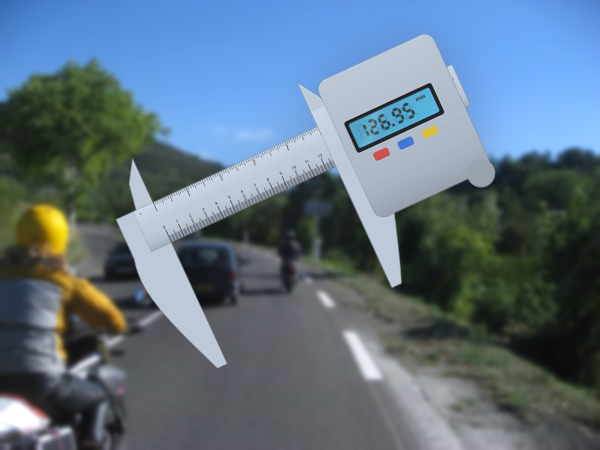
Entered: 126.95 mm
